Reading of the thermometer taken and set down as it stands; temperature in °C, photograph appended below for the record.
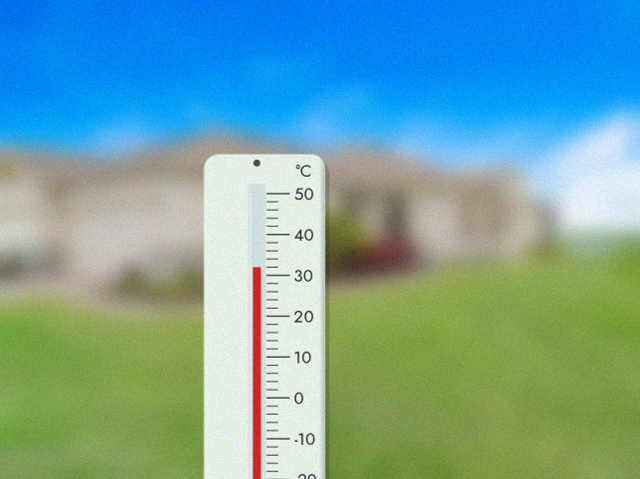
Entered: 32 °C
